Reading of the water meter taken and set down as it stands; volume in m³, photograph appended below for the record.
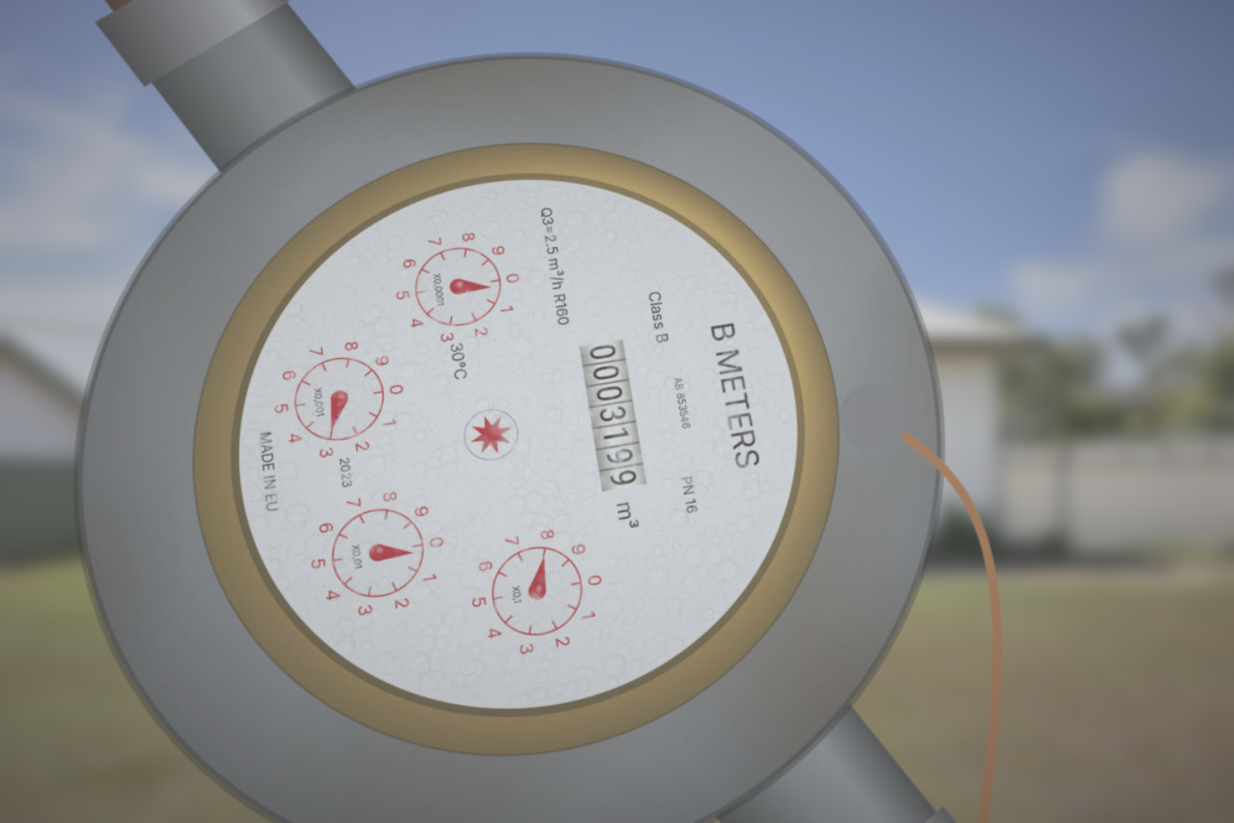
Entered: 3199.8030 m³
